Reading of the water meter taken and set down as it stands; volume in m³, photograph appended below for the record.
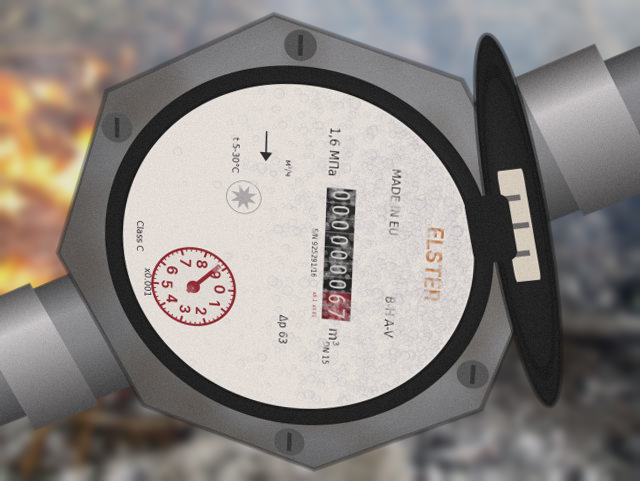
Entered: 0.678 m³
